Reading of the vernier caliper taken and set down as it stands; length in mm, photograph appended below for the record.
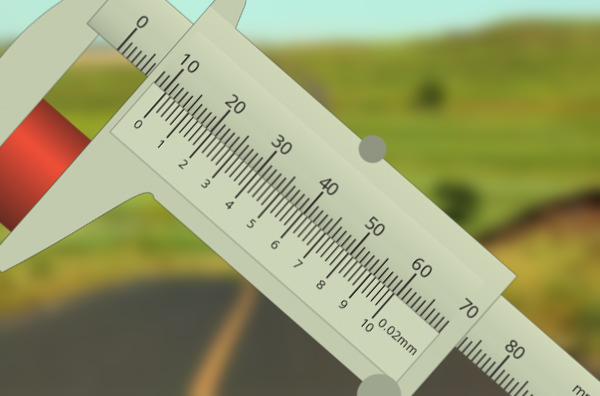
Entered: 10.4 mm
